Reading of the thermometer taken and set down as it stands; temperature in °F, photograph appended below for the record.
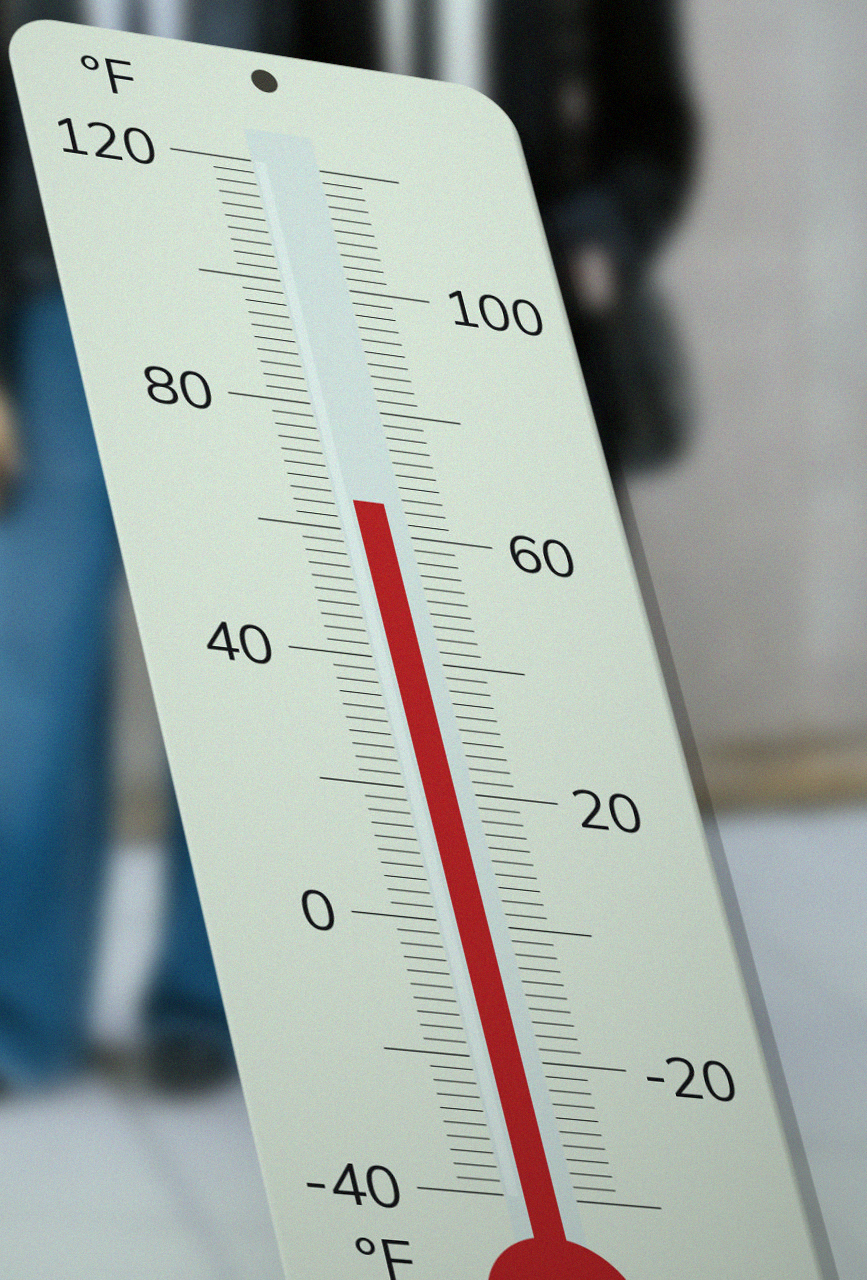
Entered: 65 °F
